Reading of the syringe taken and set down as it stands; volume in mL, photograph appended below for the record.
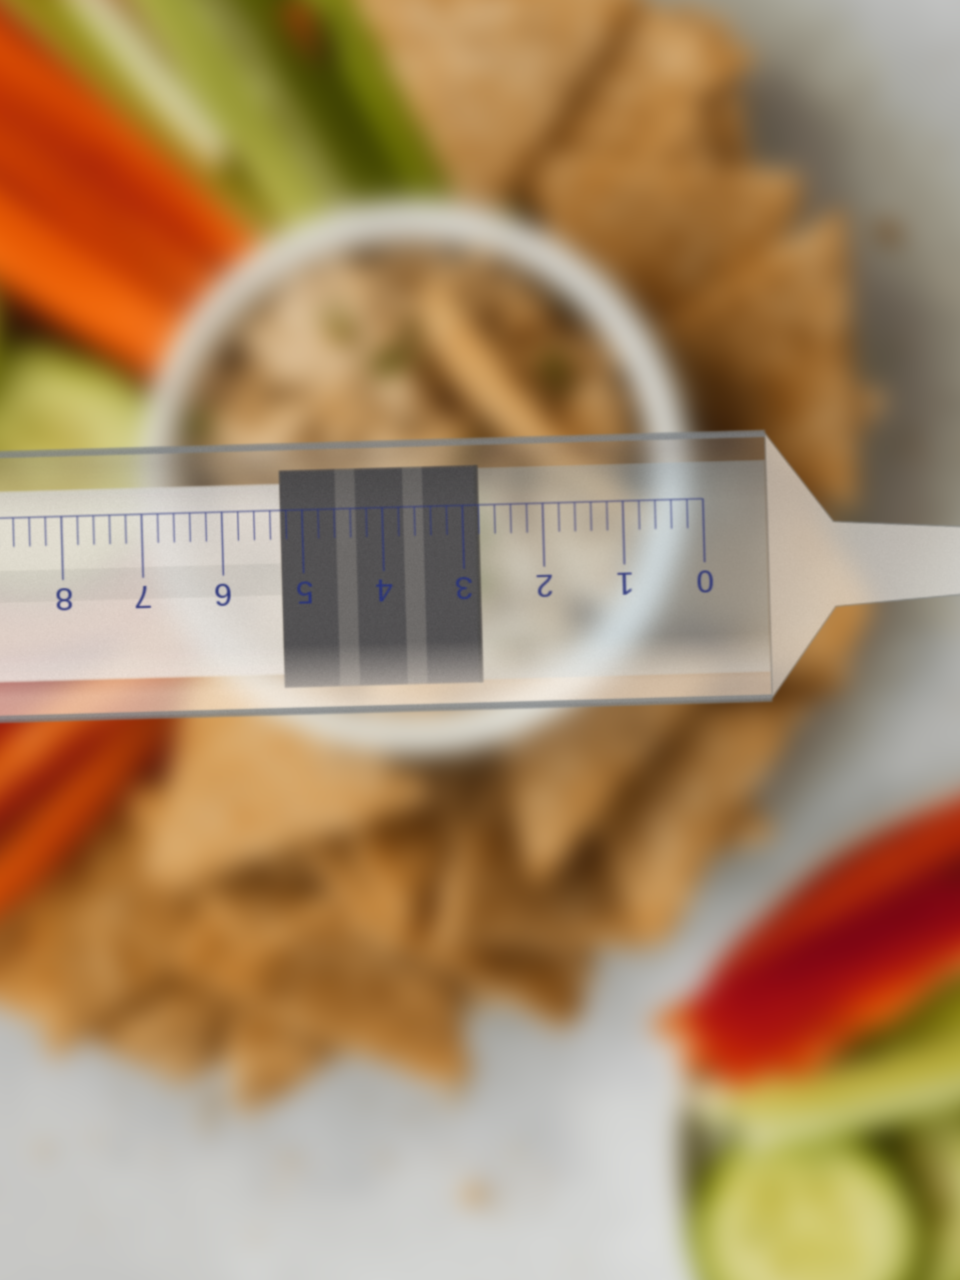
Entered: 2.8 mL
